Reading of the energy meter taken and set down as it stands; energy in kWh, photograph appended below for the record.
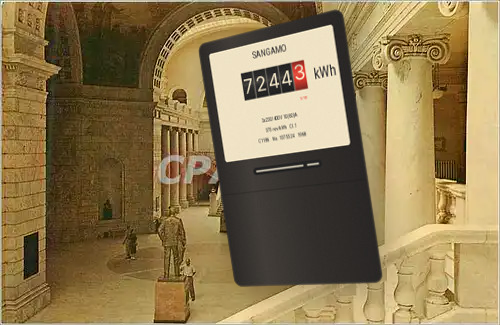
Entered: 7244.3 kWh
